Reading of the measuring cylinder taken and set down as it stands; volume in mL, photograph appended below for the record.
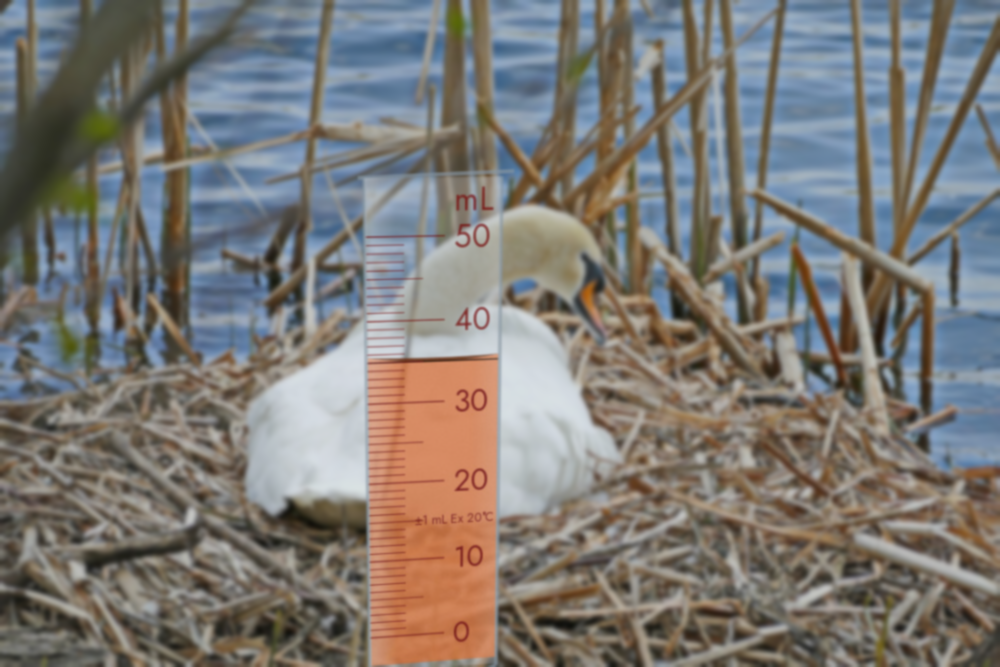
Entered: 35 mL
